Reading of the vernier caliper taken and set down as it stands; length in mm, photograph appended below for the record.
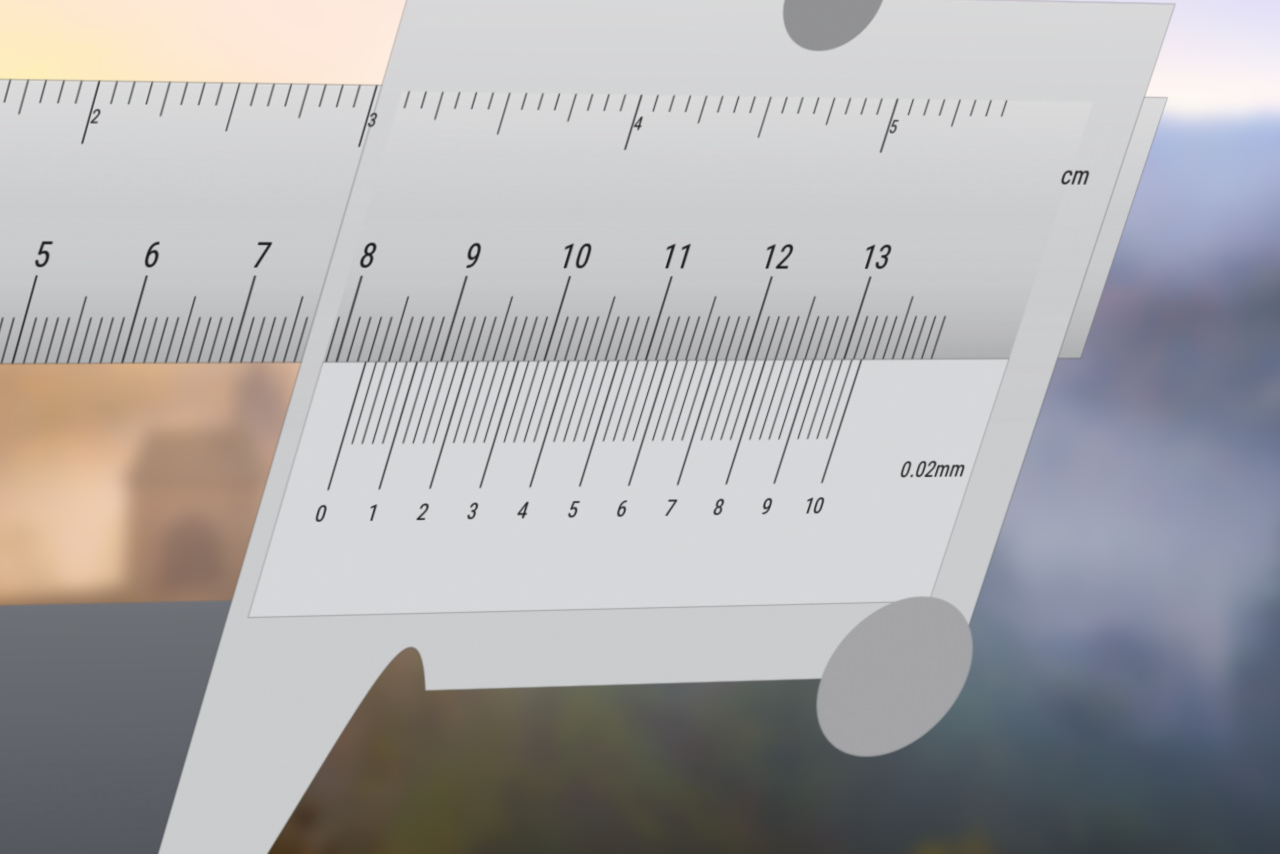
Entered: 82.8 mm
